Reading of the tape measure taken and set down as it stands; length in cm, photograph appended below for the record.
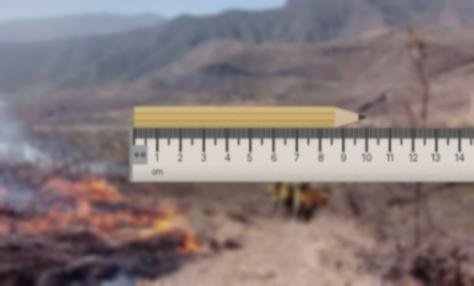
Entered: 10 cm
